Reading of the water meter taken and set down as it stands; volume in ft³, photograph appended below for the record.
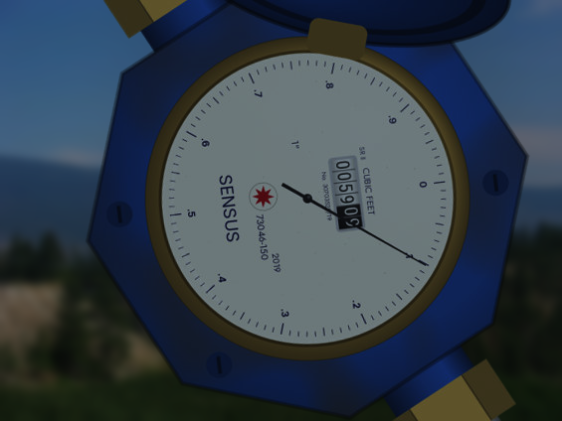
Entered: 5909.10 ft³
